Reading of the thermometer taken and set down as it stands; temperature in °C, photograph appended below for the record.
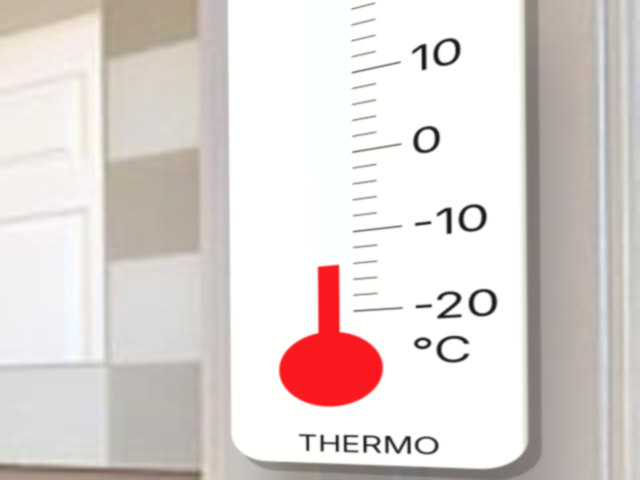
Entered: -14 °C
